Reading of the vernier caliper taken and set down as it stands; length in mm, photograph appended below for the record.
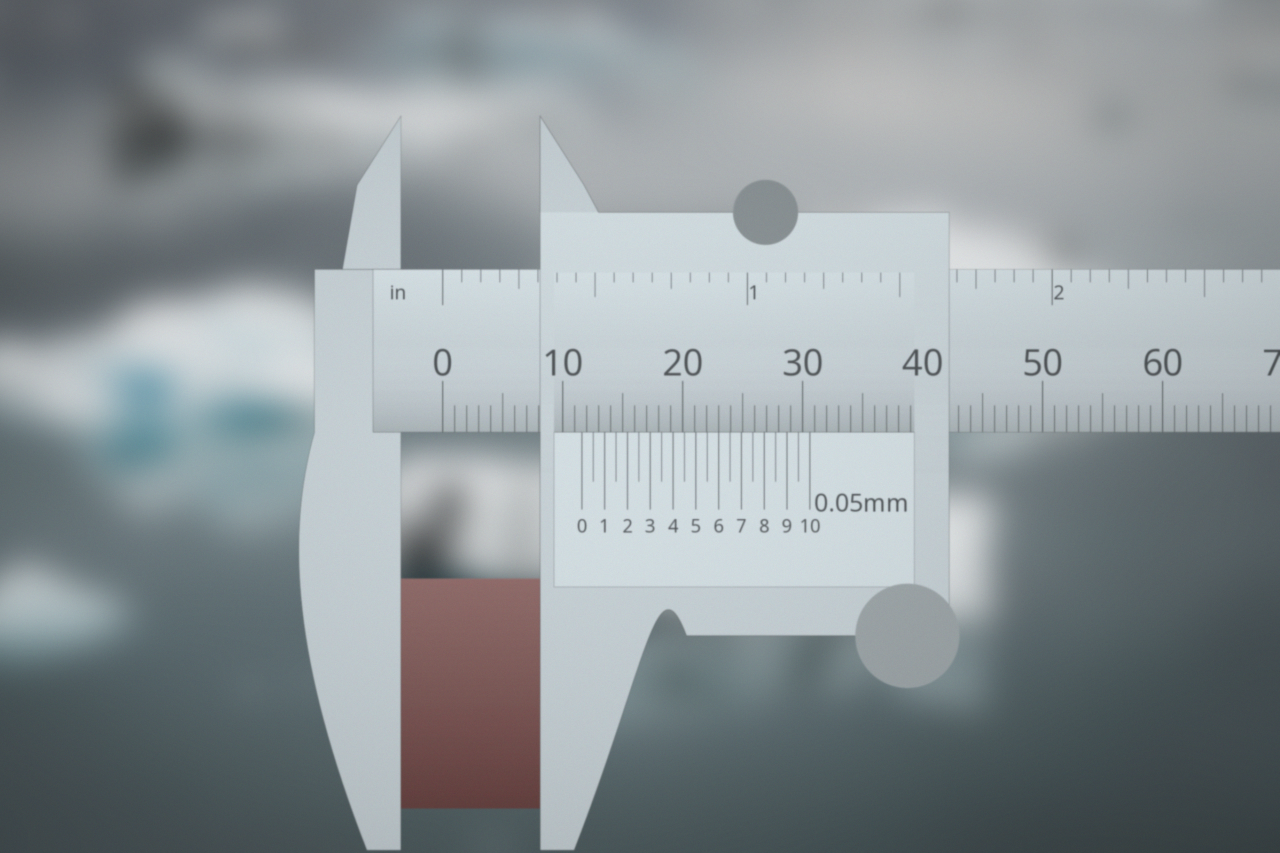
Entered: 11.6 mm
